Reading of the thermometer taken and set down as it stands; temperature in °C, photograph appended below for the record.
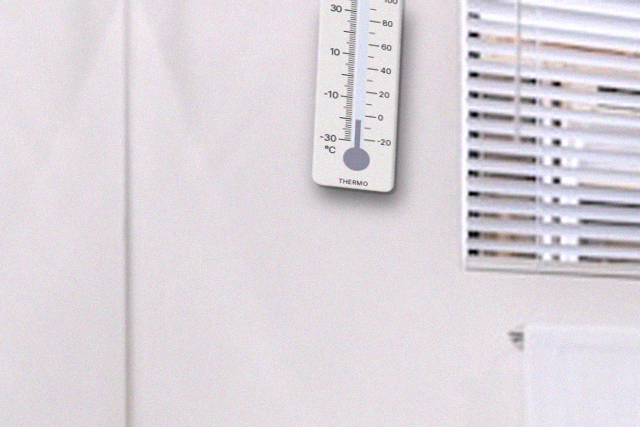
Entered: -20 °C
